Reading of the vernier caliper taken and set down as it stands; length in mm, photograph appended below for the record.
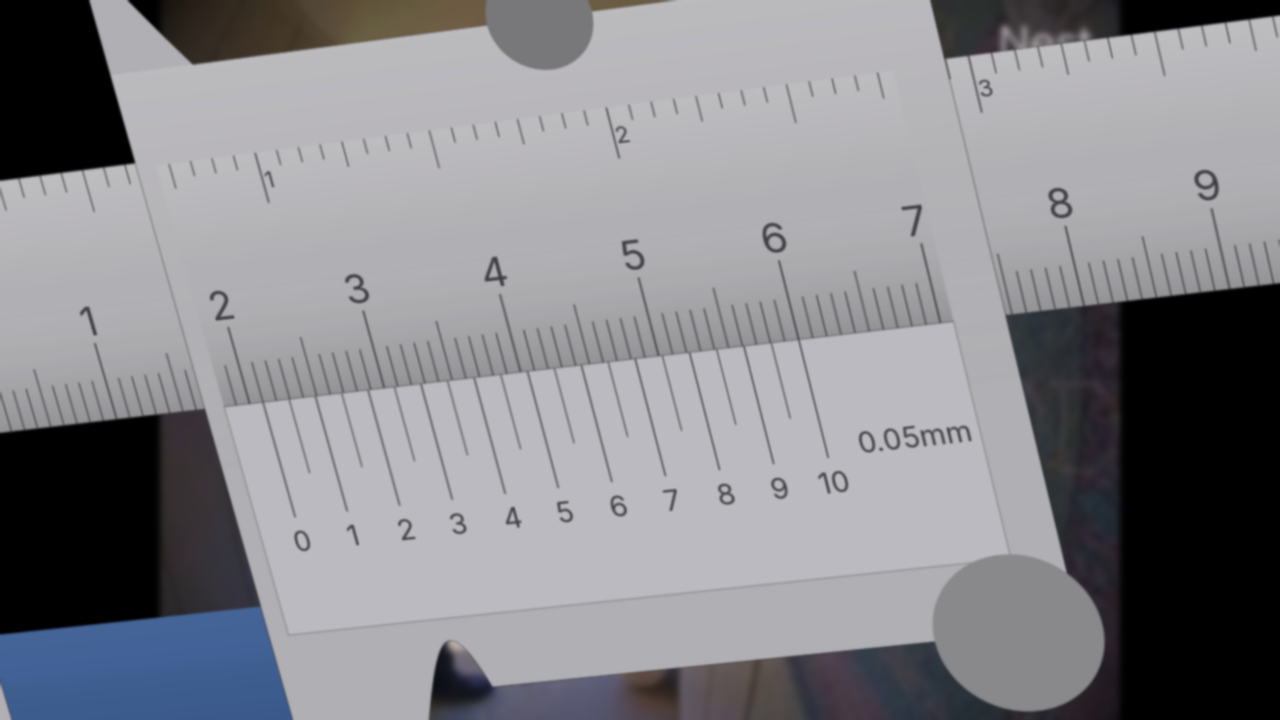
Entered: 21.0 mm
